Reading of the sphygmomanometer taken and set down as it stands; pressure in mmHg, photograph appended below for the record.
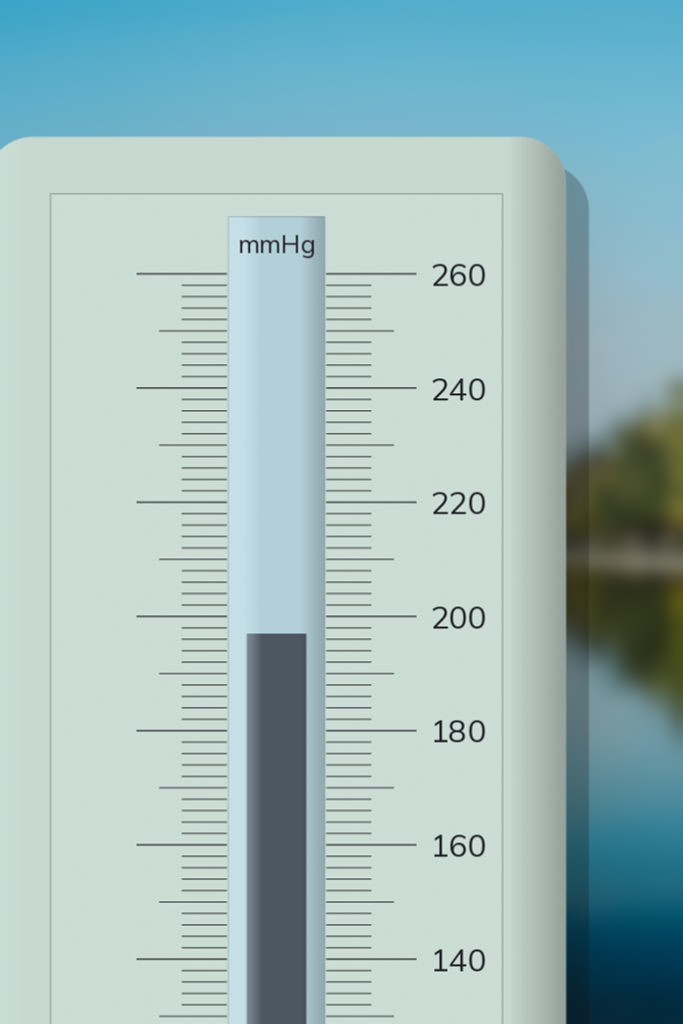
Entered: 197 mmHg
